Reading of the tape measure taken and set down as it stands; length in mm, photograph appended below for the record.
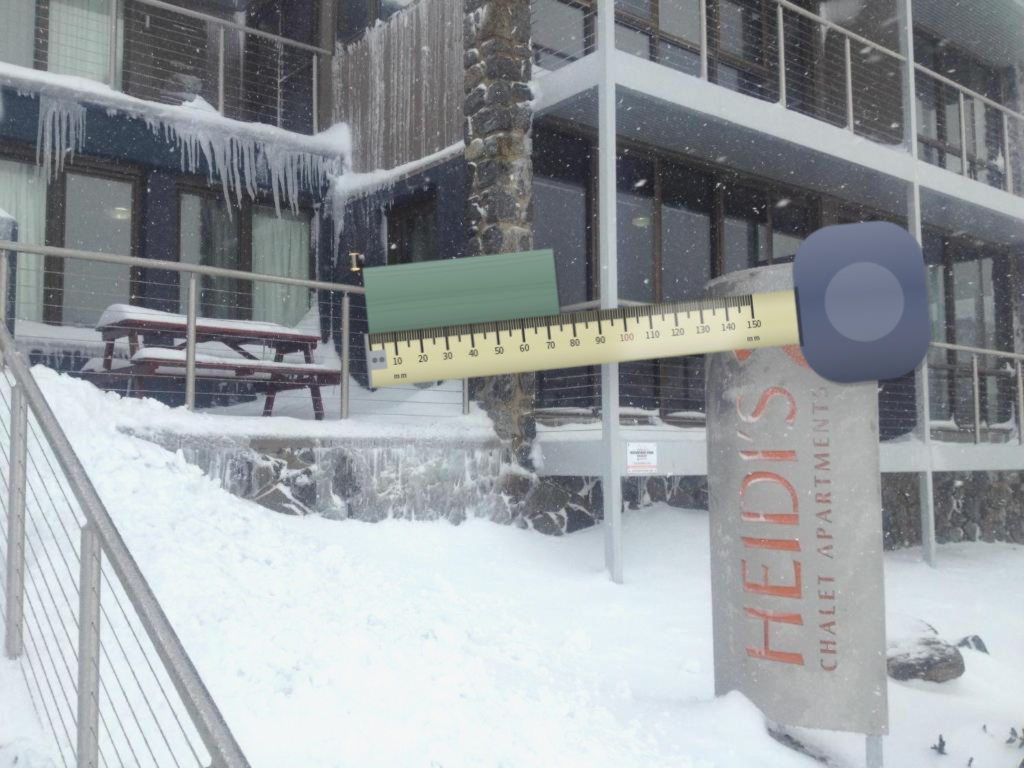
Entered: 75 mm
